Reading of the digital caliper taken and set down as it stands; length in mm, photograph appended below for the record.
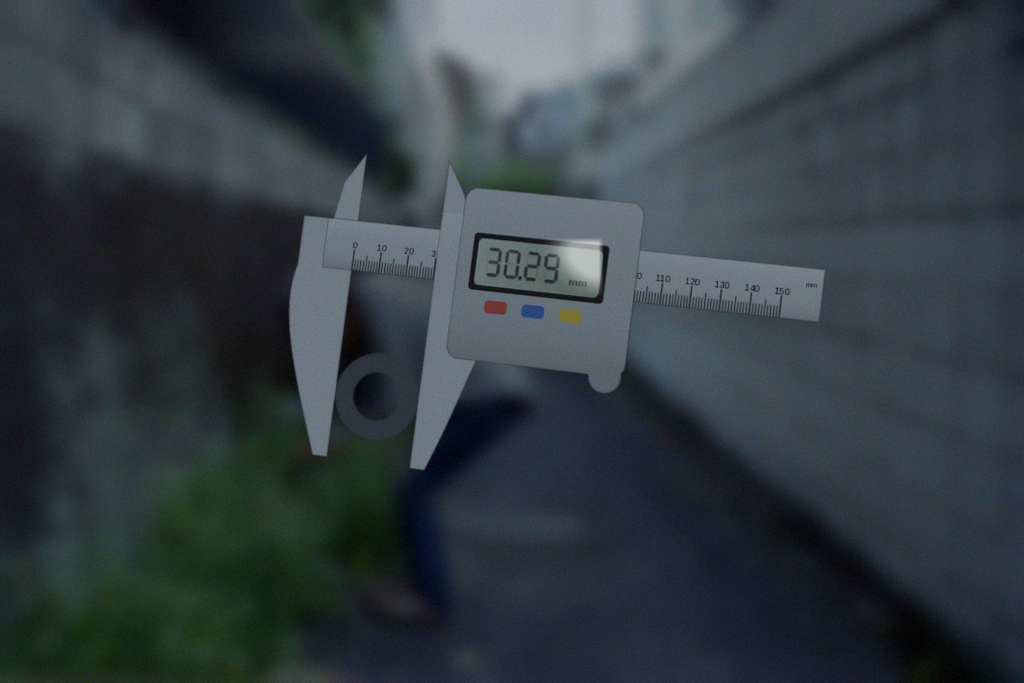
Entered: 30.29 mm
